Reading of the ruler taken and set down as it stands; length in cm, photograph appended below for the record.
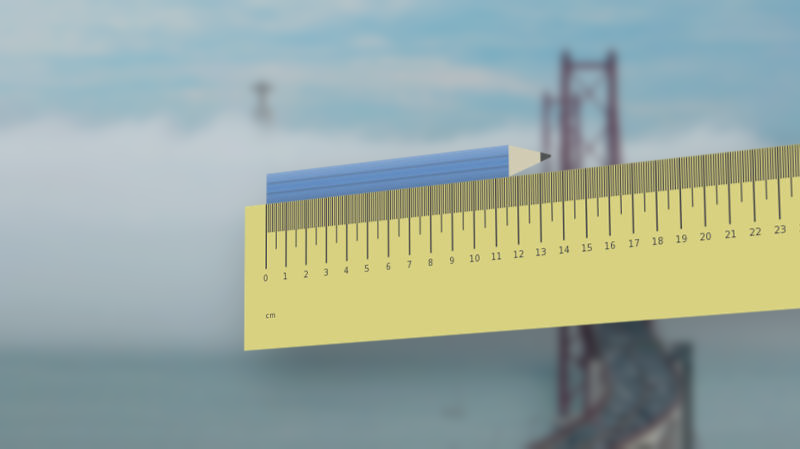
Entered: 13.5 cm
